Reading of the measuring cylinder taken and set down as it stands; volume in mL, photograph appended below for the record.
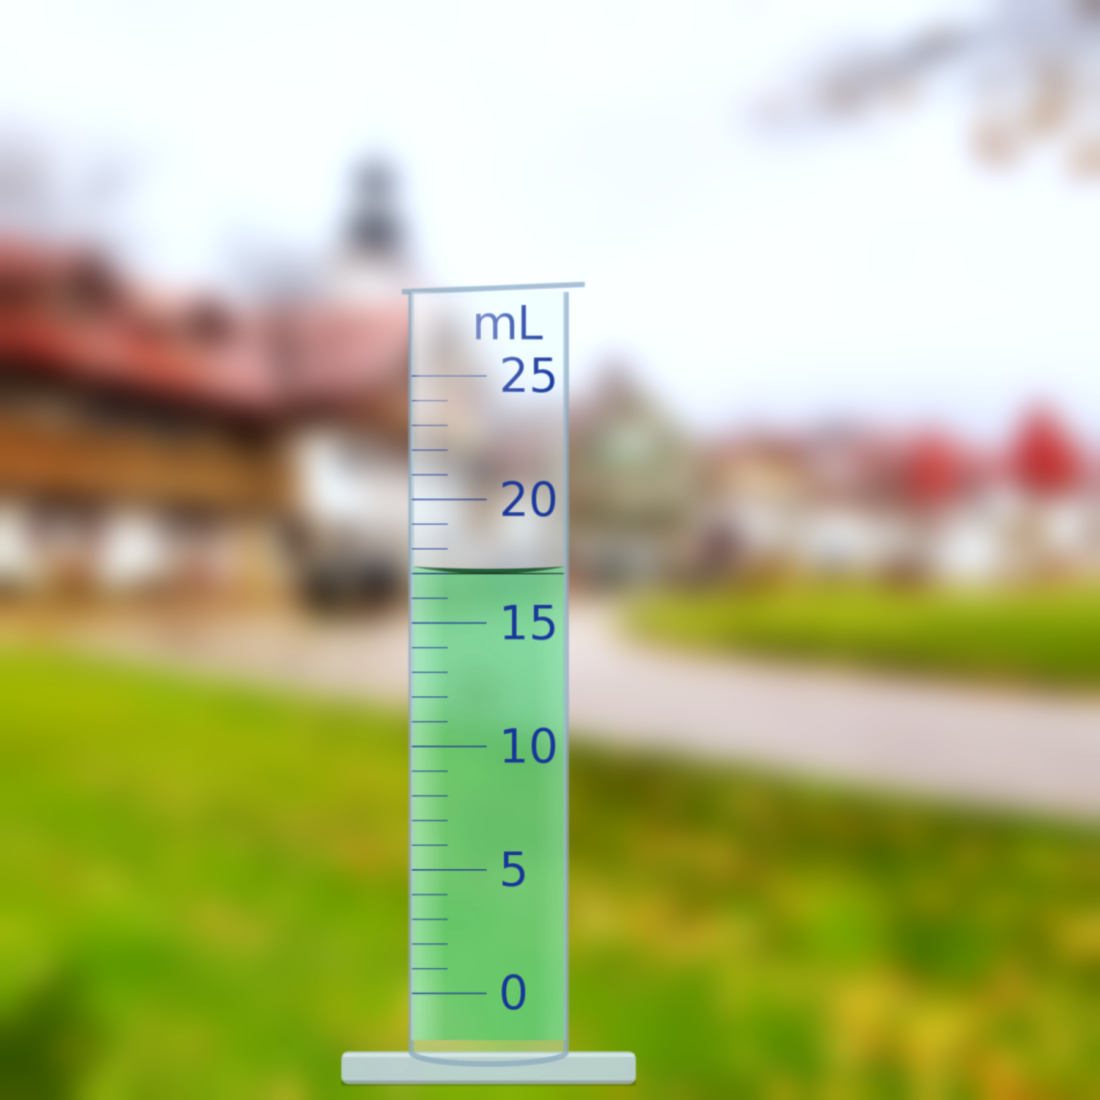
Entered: 17 mL
